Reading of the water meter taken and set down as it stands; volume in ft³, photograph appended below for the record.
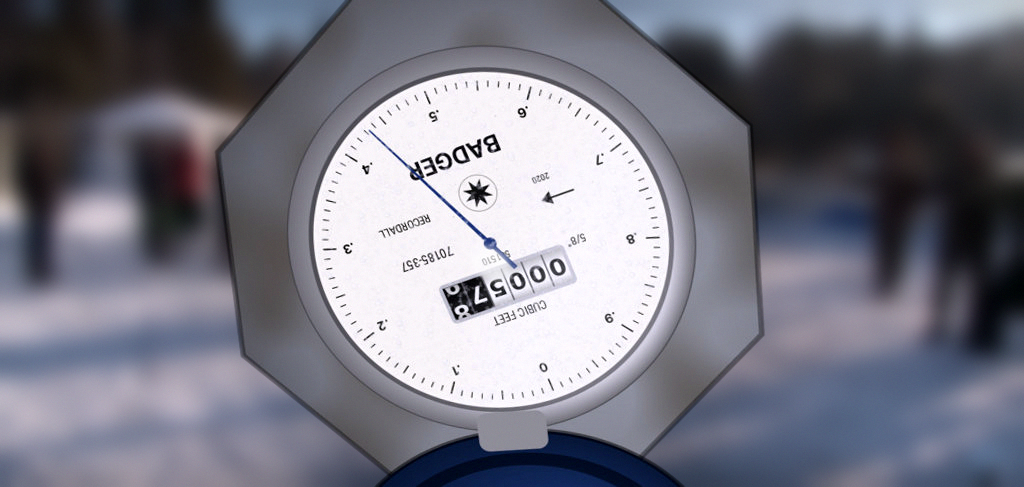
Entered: 578.43 ft³
